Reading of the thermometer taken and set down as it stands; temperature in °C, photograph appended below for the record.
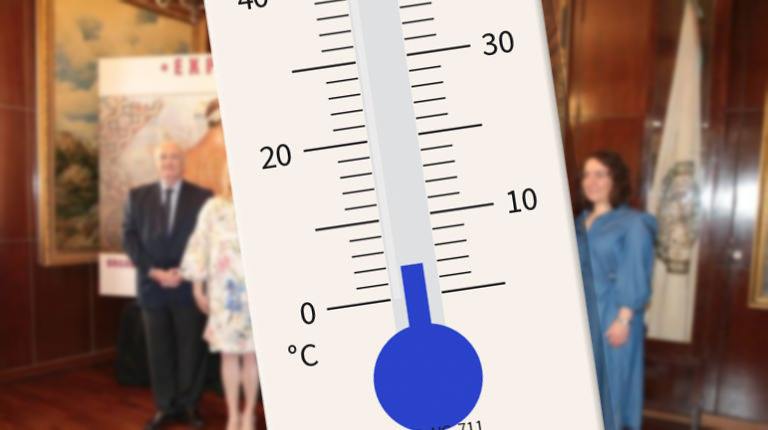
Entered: 4 °C
